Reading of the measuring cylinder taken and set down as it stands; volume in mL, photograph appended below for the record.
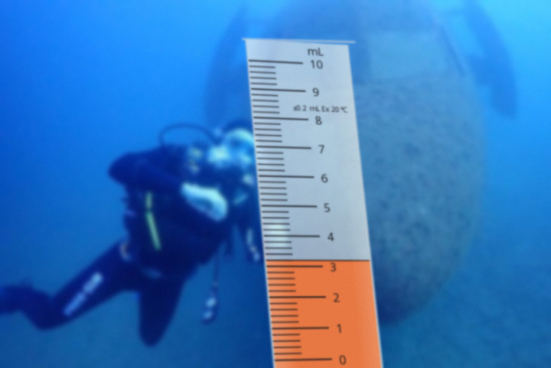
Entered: 3.2 mL
